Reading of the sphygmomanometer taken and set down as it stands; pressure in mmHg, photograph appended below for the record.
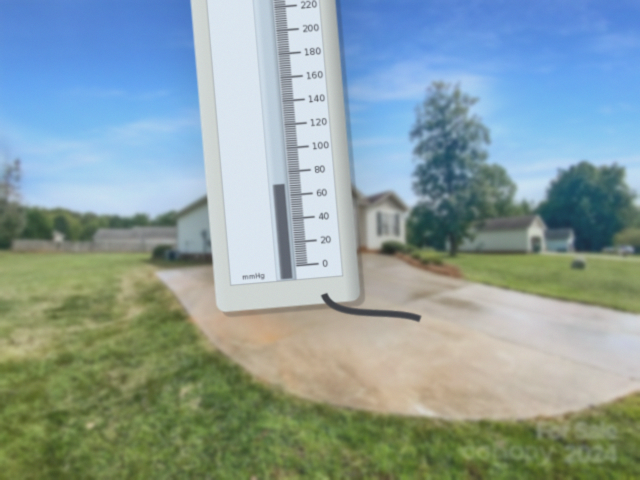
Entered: 70 mmHg
